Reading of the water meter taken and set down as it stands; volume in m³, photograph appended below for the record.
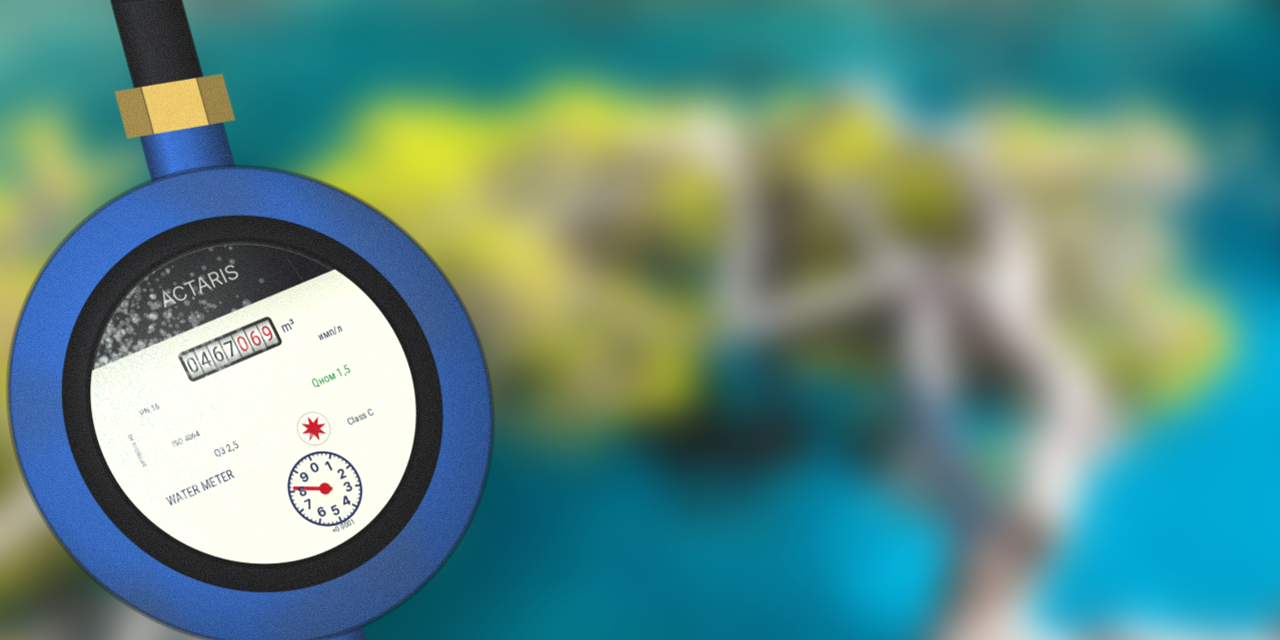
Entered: 467.0698 m³
